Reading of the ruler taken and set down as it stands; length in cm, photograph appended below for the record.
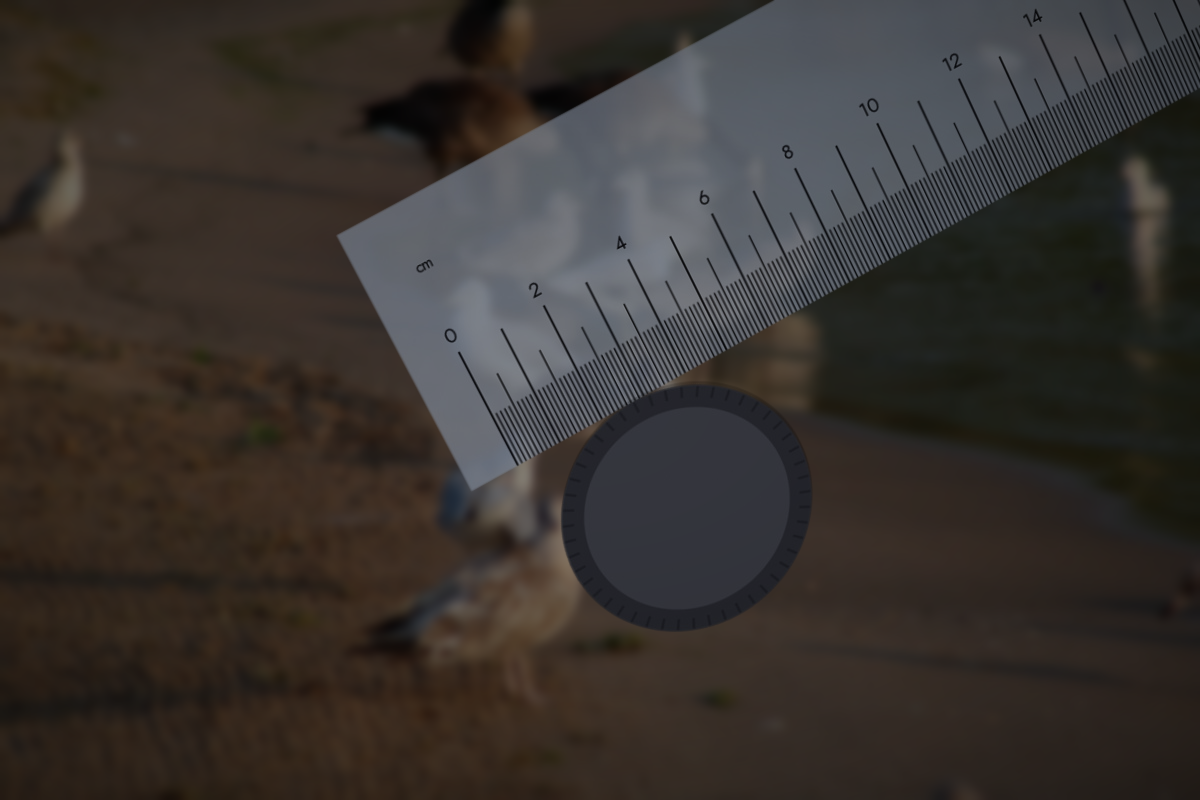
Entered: 5.5 cm
